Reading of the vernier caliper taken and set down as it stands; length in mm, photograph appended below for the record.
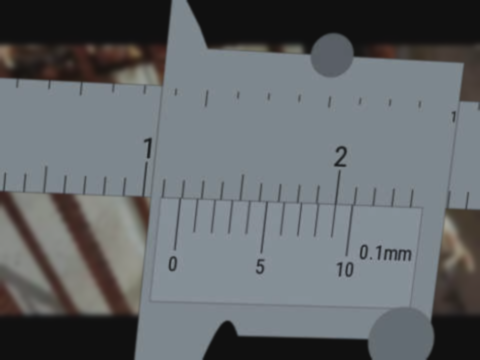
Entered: 11.9 mm
